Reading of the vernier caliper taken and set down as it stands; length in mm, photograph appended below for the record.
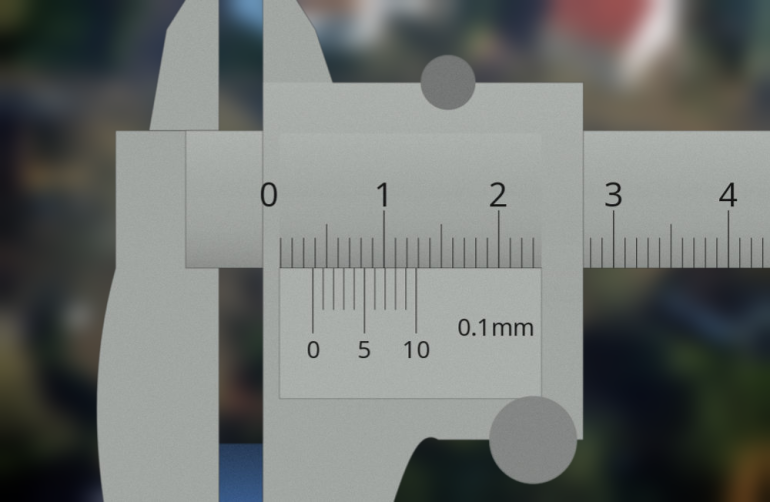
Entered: 3.8 mm
